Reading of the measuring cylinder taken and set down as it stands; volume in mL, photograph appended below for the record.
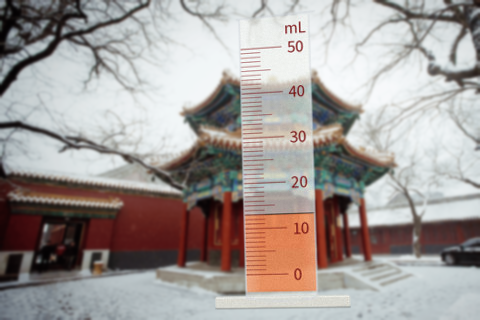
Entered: 13 mL
